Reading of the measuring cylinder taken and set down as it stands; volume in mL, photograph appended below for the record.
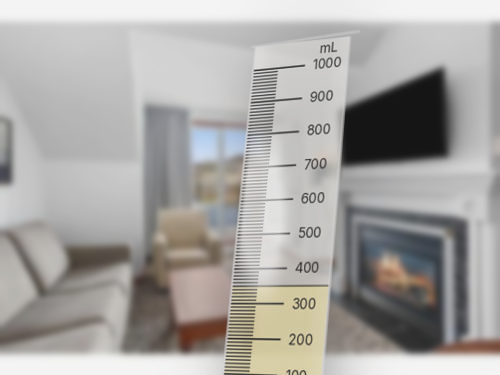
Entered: 350 mL
